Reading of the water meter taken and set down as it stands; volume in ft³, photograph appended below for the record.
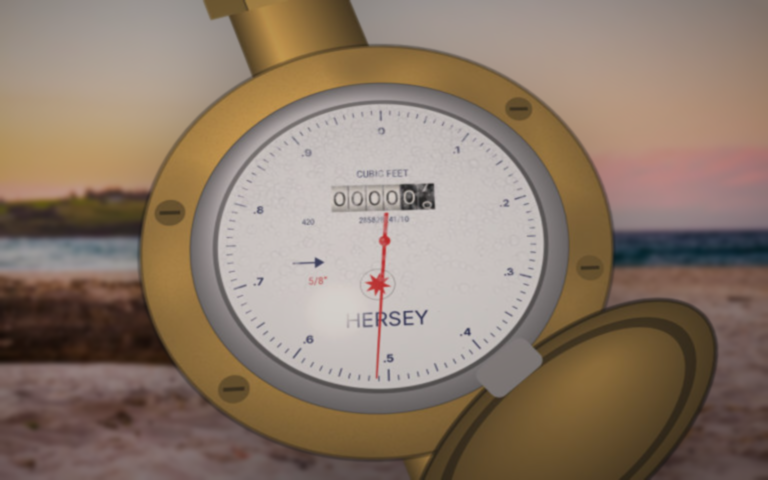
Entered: 7.51 ft³
